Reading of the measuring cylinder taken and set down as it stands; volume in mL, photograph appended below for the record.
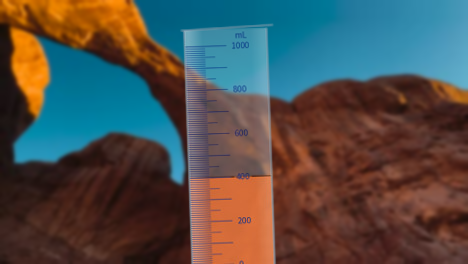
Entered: 400 mL
